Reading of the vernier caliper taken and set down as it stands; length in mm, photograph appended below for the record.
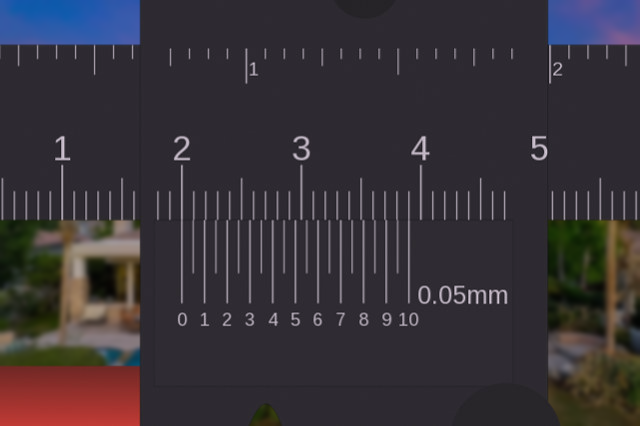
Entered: 20.0 mm
